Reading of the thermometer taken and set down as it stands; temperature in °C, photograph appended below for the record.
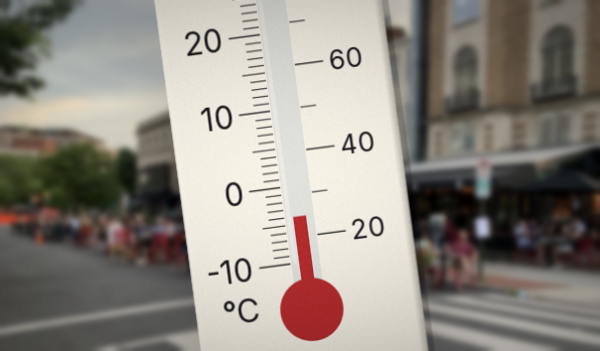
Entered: -4 °C
